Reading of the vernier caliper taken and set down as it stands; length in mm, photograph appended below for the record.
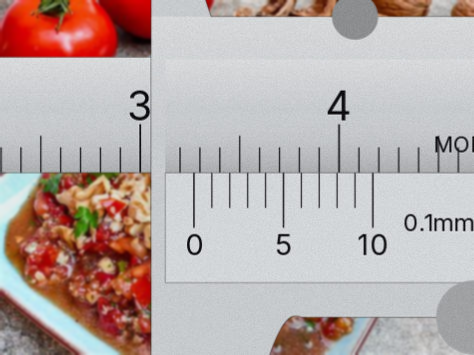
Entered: 32.7 mm
